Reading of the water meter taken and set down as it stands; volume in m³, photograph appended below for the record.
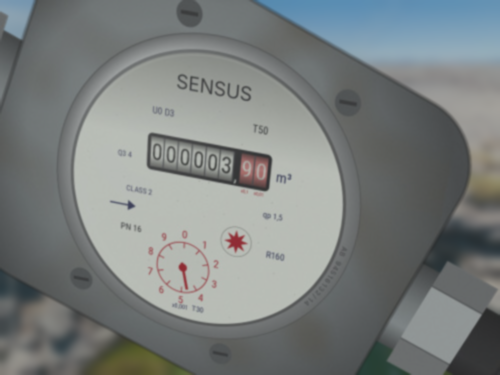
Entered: 3.904 m³
